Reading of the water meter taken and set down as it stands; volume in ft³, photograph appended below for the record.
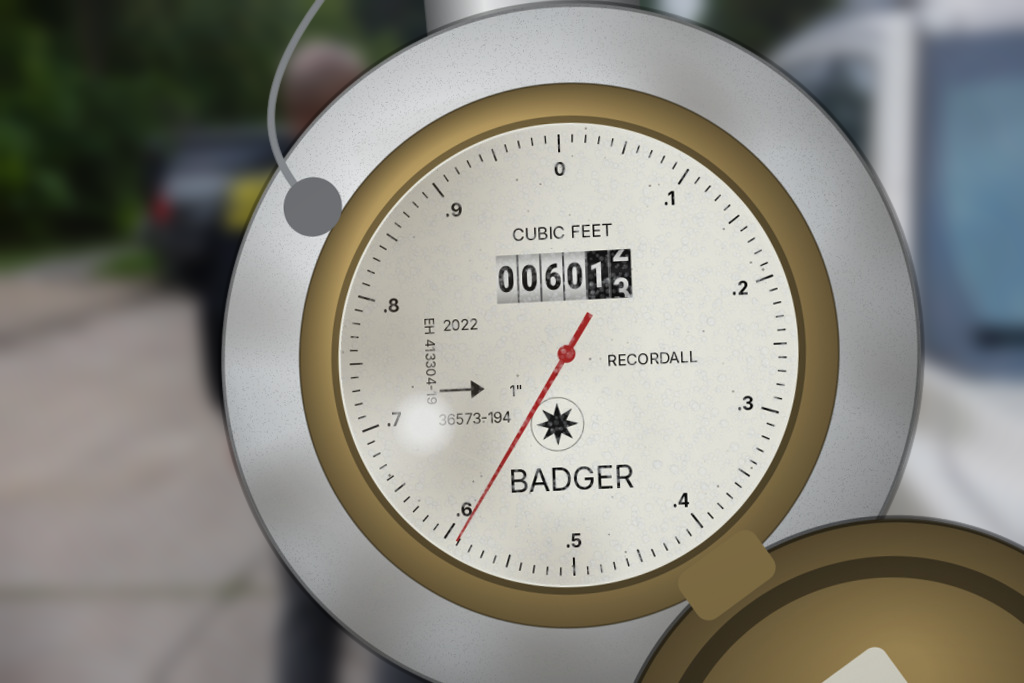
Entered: 6012.59 ft³
